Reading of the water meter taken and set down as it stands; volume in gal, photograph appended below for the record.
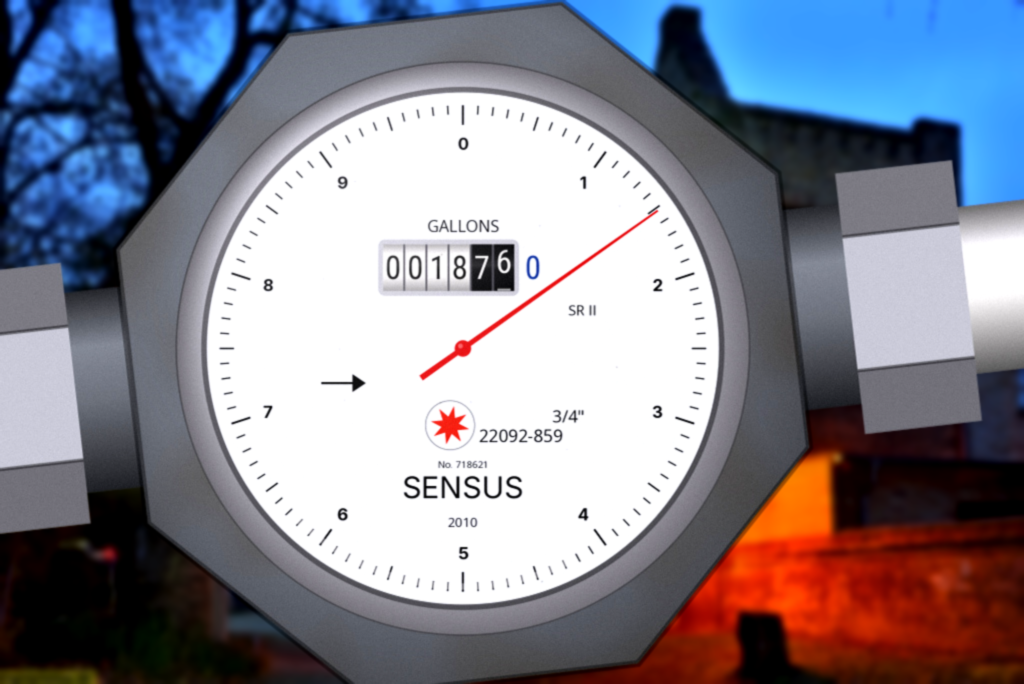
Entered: 18761.5 gal
